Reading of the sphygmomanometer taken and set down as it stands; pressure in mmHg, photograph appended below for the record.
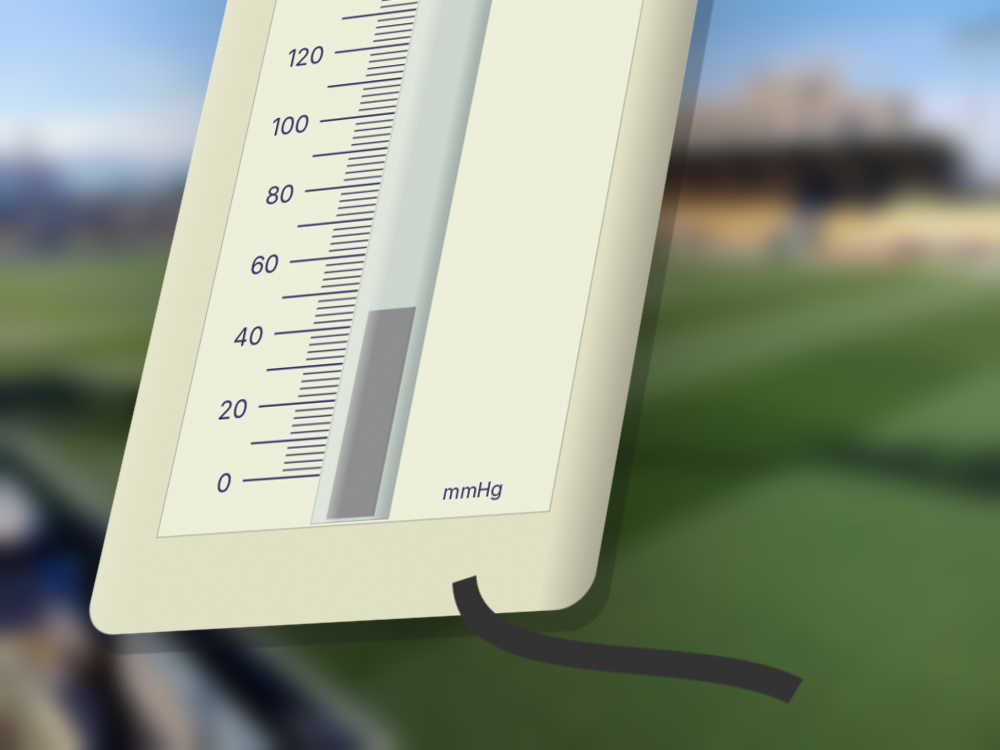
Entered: 44 mmHg
